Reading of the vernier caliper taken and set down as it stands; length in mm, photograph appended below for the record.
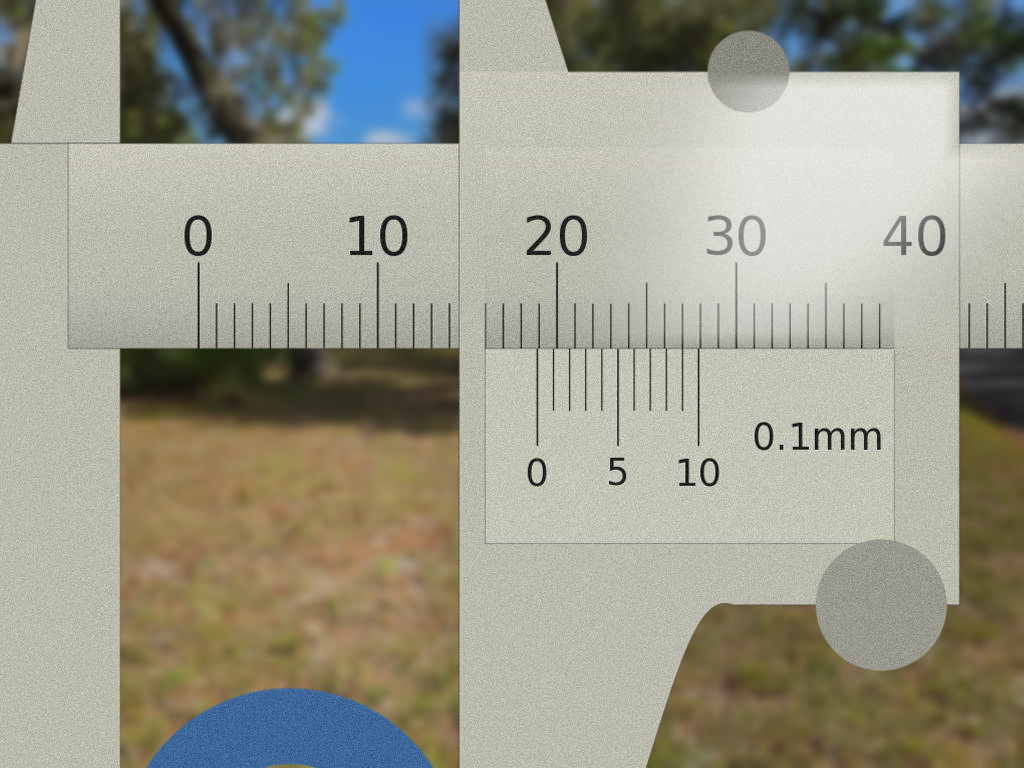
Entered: 18.9 mm
